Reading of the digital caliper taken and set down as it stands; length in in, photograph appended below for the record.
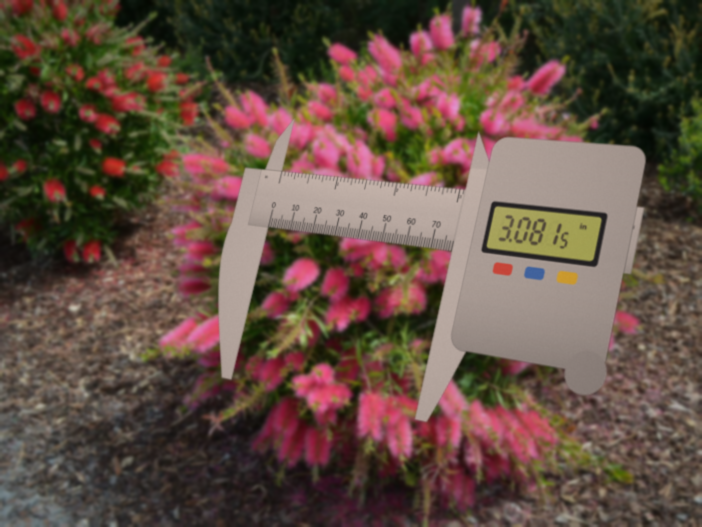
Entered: 3.0815 in
